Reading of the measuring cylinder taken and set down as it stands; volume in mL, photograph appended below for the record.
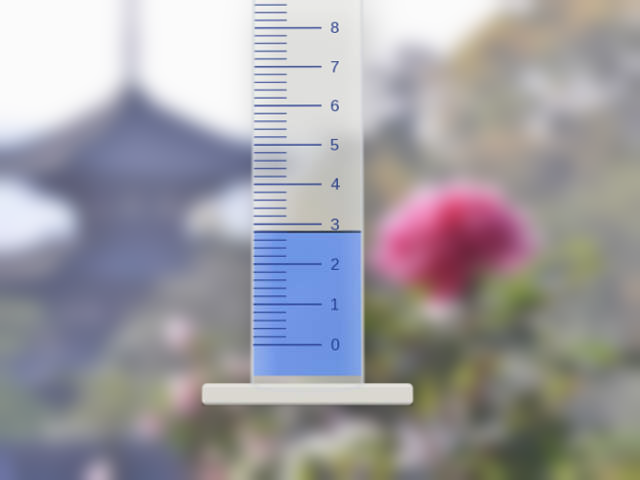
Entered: 2.8 mL
